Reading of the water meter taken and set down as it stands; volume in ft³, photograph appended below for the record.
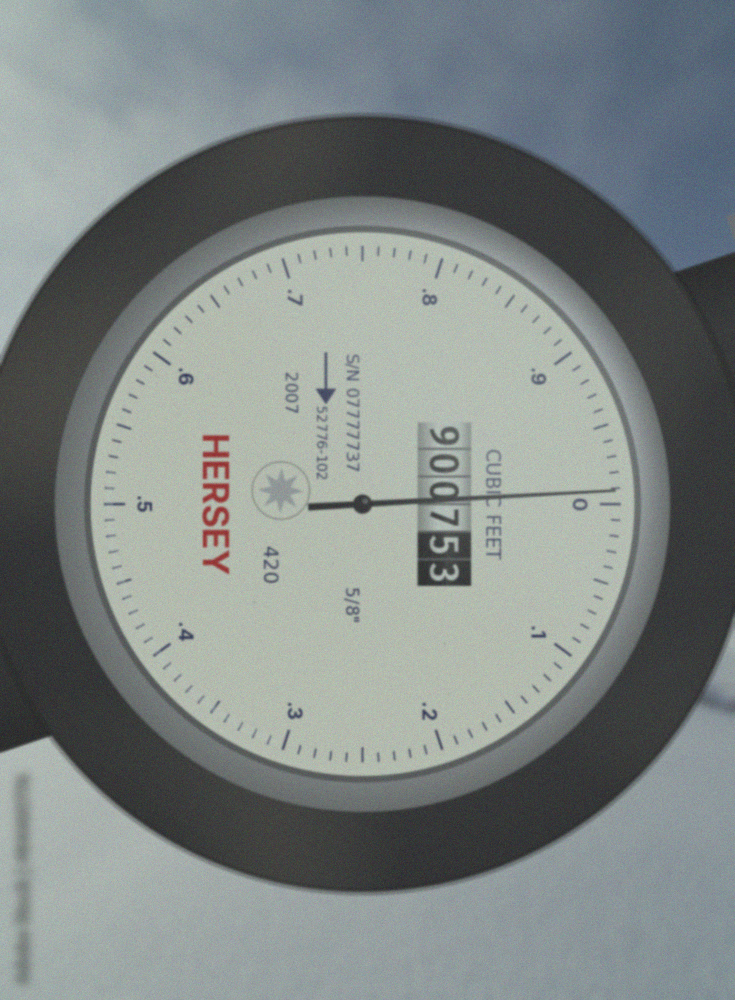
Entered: 900752.99 ft³
